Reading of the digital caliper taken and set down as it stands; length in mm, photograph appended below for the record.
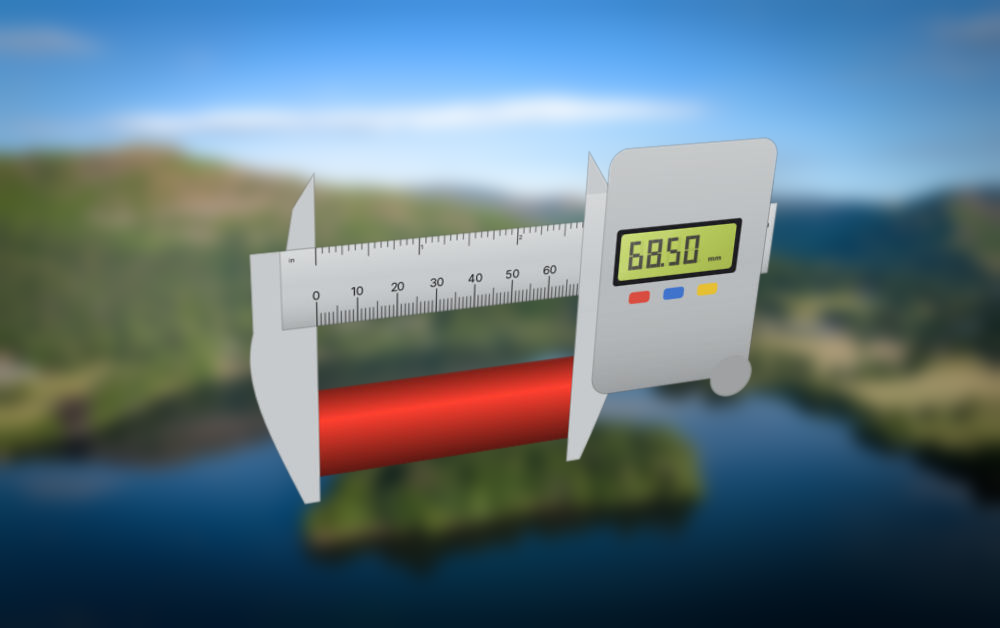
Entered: 68.50 mm
